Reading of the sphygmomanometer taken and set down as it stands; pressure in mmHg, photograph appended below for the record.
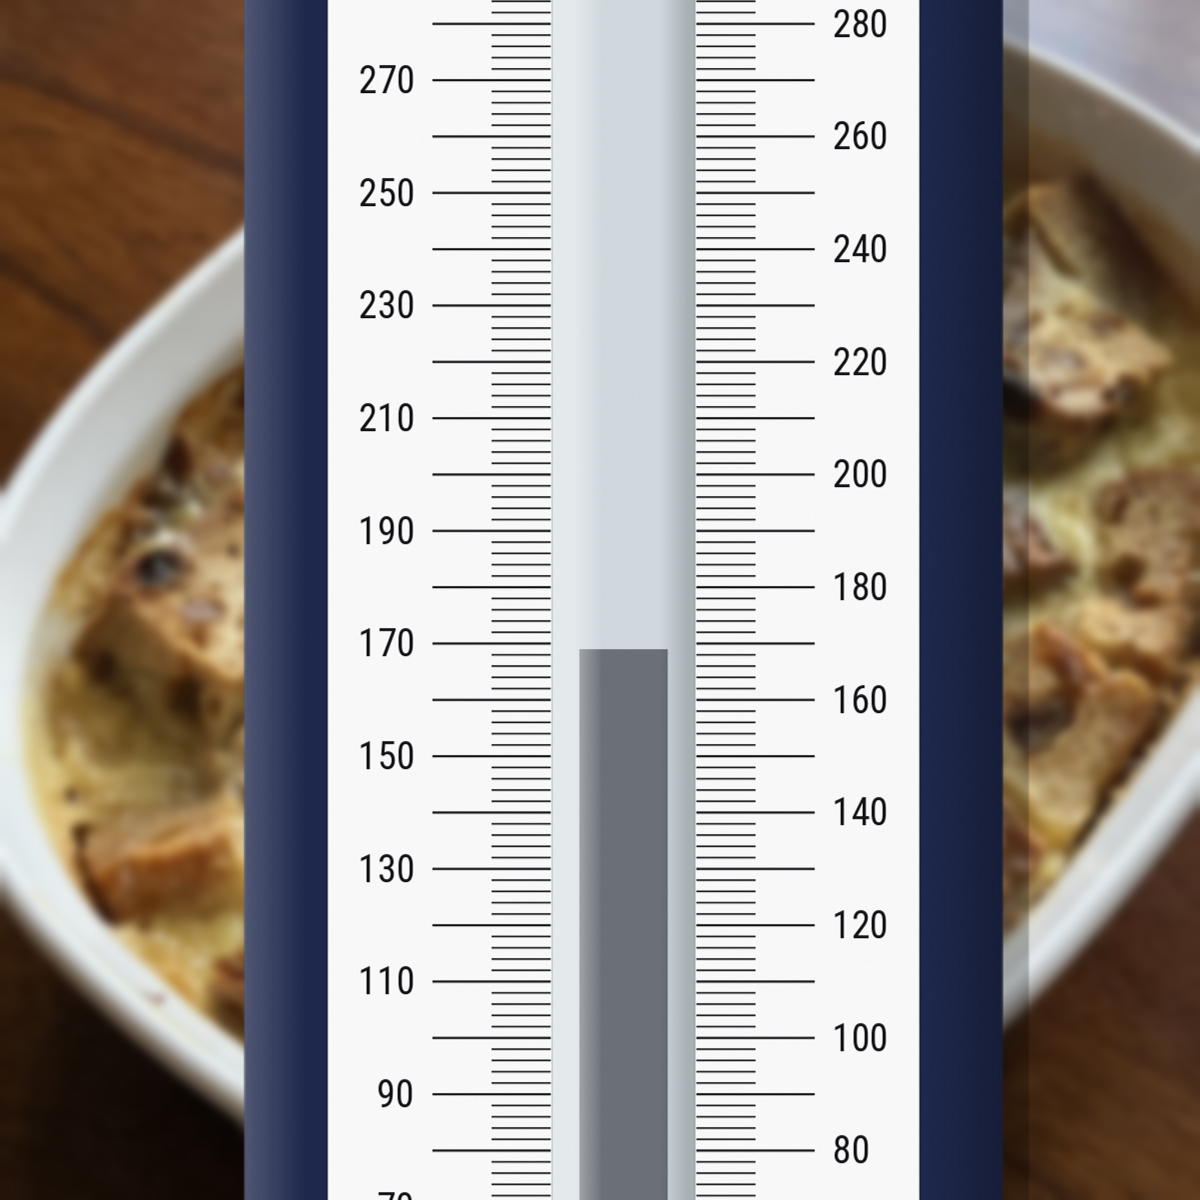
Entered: 169 mmHg
